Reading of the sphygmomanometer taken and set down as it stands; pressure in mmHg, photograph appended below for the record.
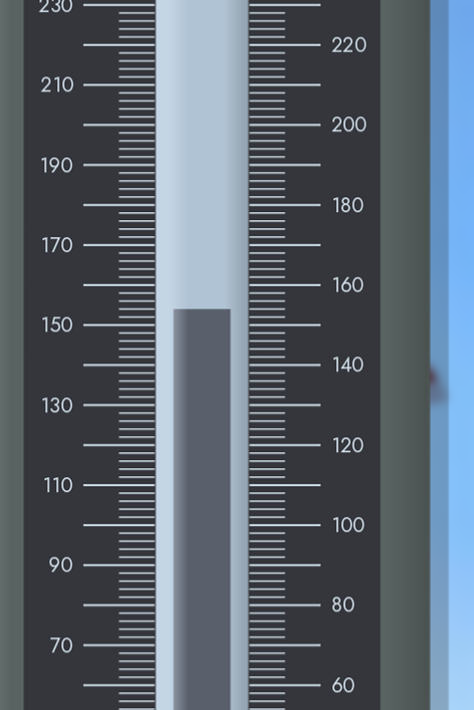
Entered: 154 mmHg
